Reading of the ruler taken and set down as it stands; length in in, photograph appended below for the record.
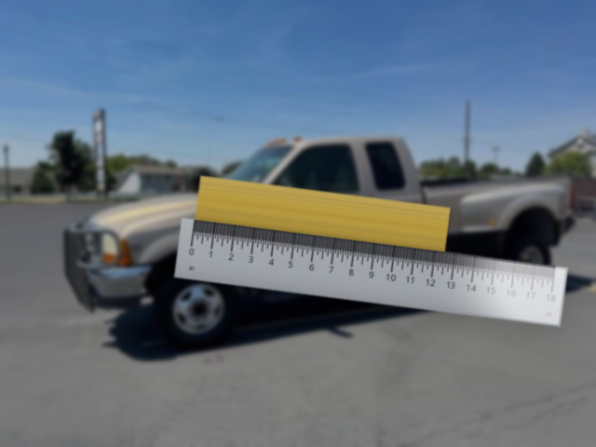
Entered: 12.5 in
